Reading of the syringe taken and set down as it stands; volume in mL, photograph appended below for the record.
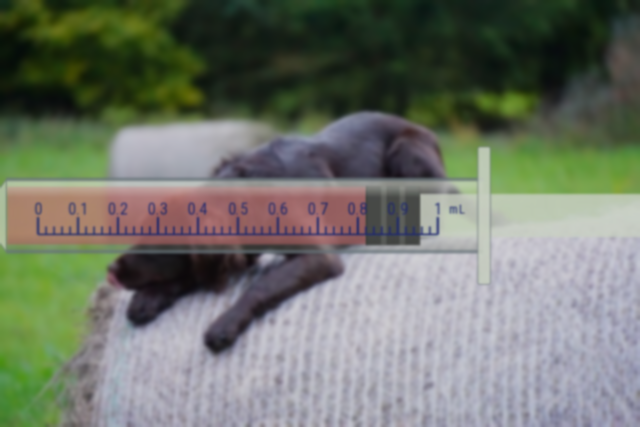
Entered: 0.82 mL
